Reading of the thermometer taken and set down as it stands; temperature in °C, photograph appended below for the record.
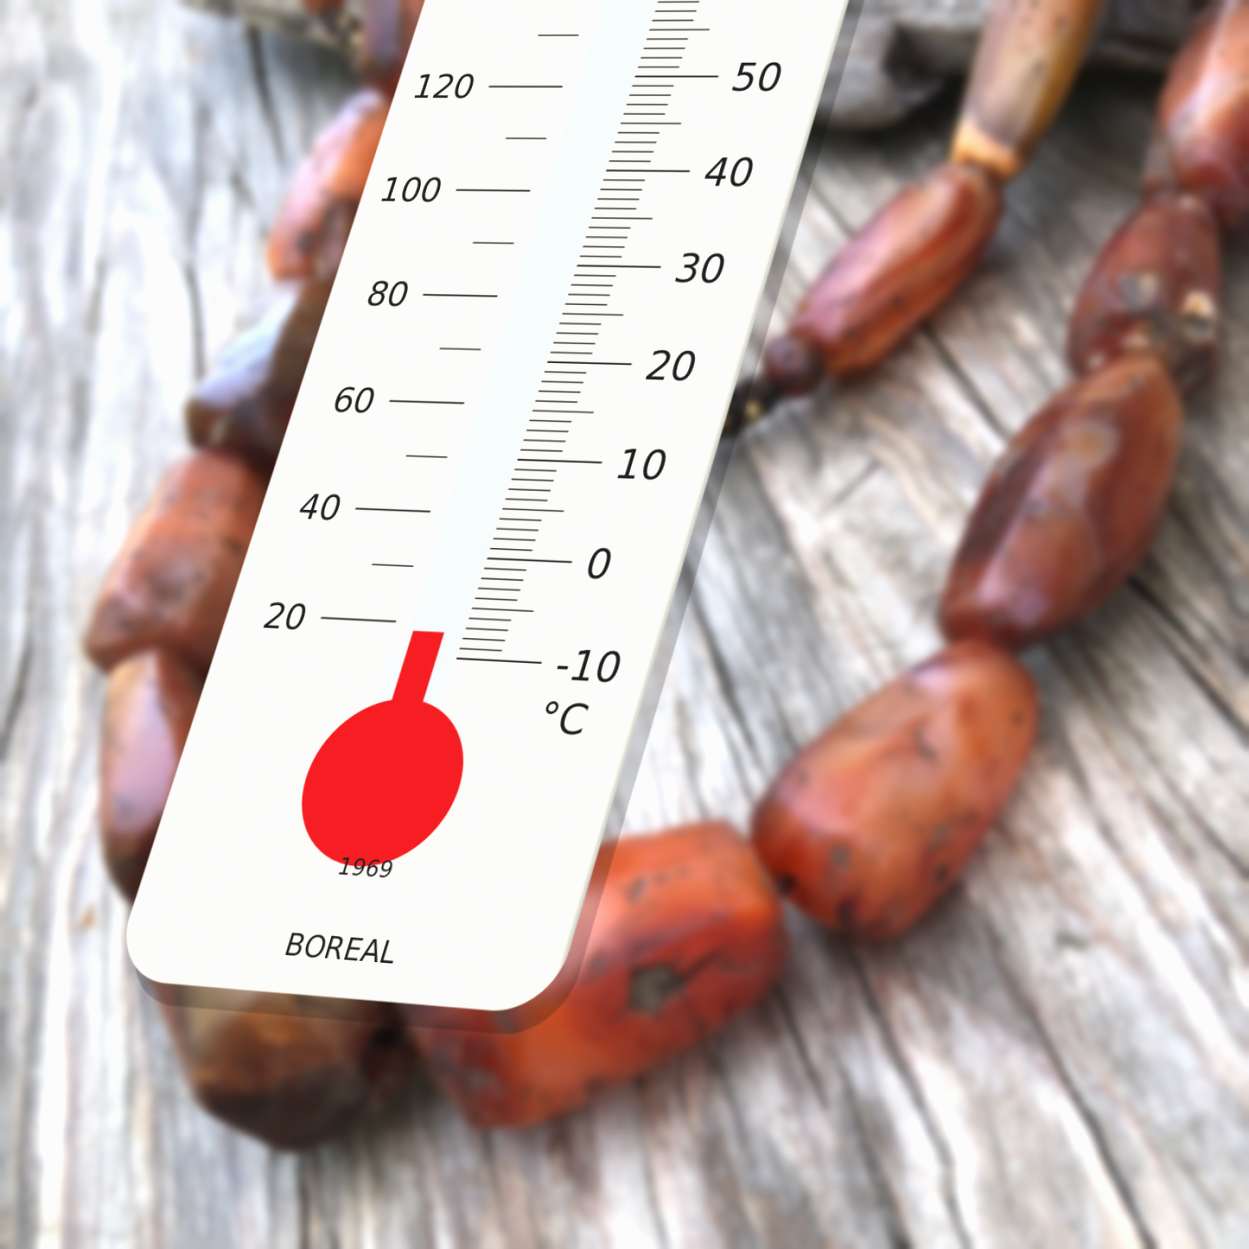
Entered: -7.5 °C
